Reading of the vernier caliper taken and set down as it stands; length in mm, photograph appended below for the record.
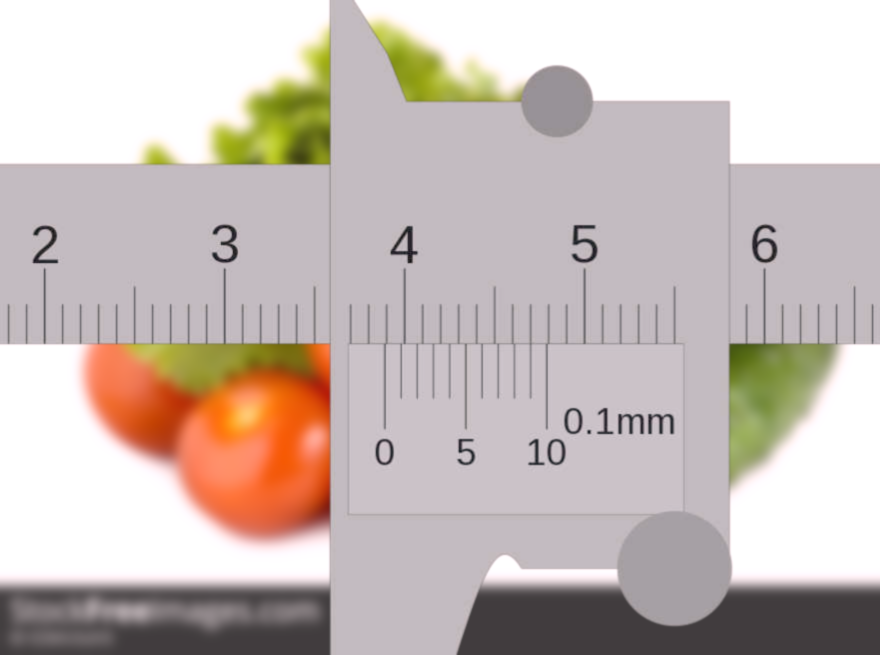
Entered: 38.9 mm
